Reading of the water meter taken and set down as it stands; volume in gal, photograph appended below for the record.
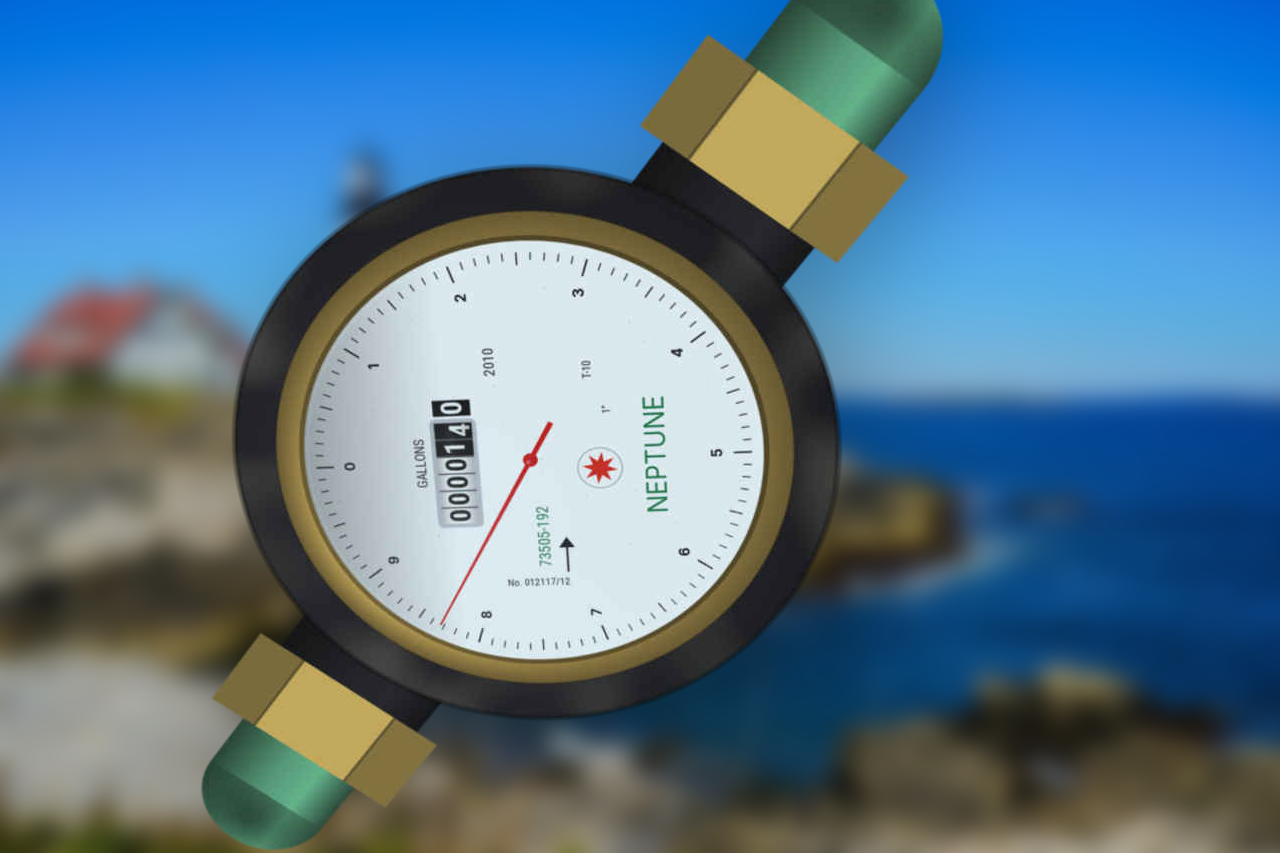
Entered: 138.3 gal
